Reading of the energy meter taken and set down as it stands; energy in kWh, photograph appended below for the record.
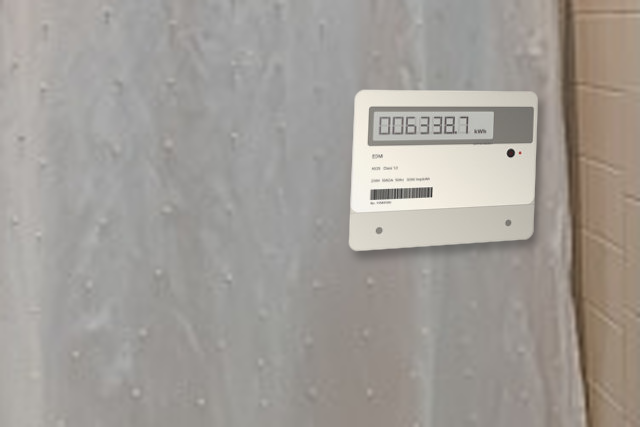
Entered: 6338.7 kWh
